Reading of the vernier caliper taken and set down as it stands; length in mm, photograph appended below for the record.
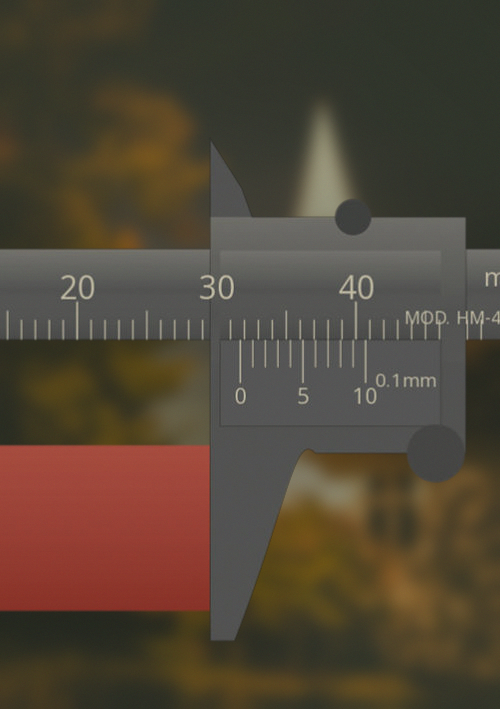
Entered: 31.7 mm
